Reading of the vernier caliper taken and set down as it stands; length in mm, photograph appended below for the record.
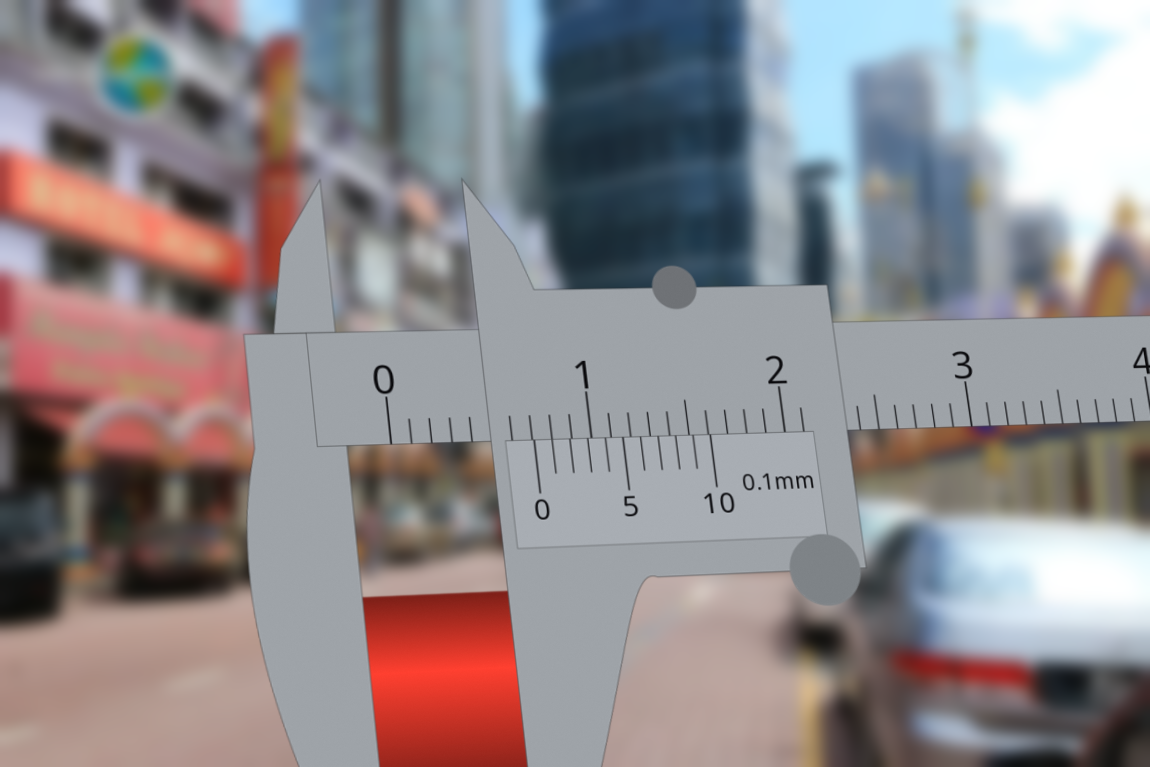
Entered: 7.1 mm
